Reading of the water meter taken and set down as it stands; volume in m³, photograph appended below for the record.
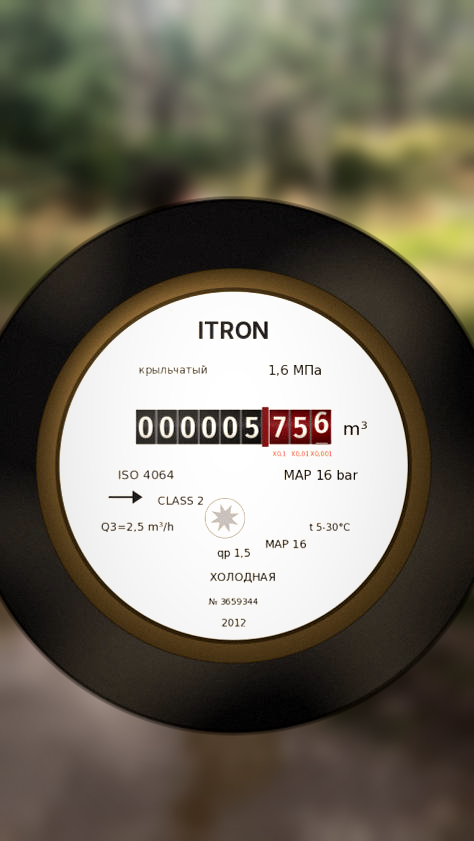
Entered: 5.756 m³
